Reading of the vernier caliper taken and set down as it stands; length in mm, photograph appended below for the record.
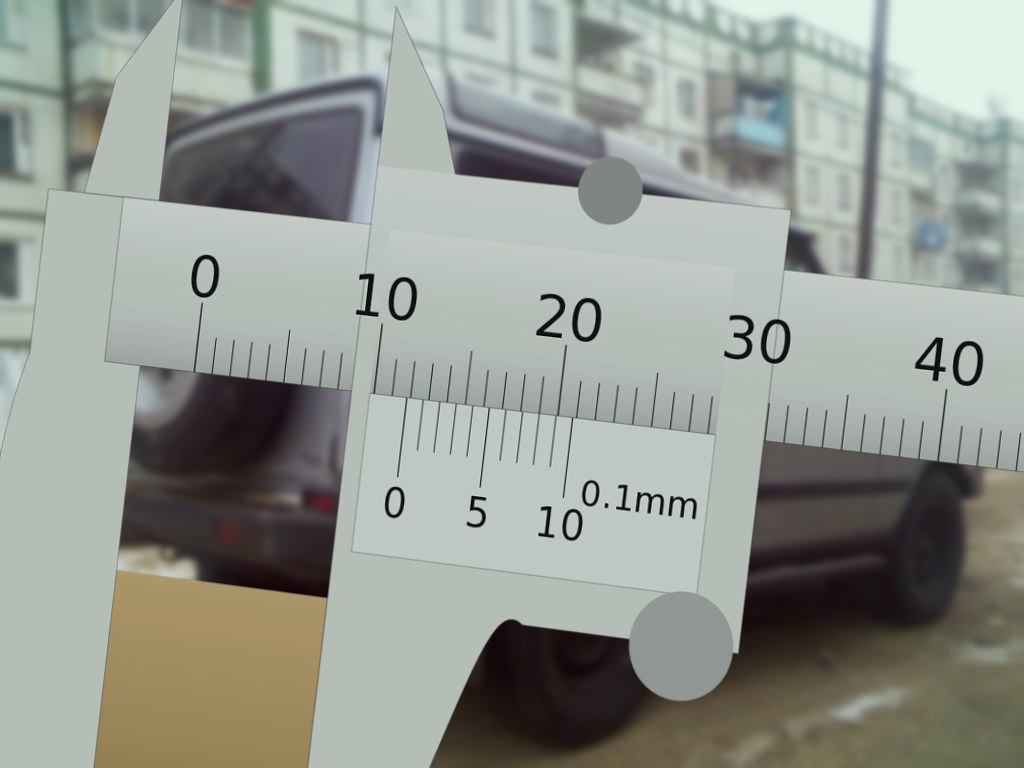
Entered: 11.8 mm
